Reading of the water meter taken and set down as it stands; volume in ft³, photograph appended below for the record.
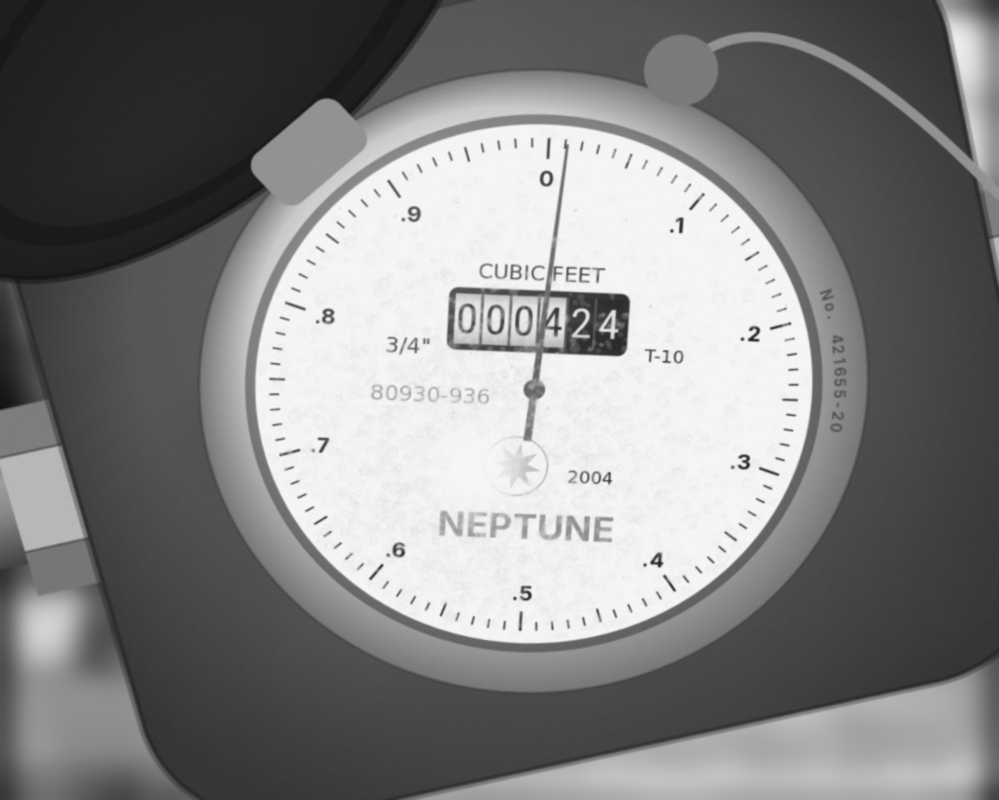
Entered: 424.01 ft³
